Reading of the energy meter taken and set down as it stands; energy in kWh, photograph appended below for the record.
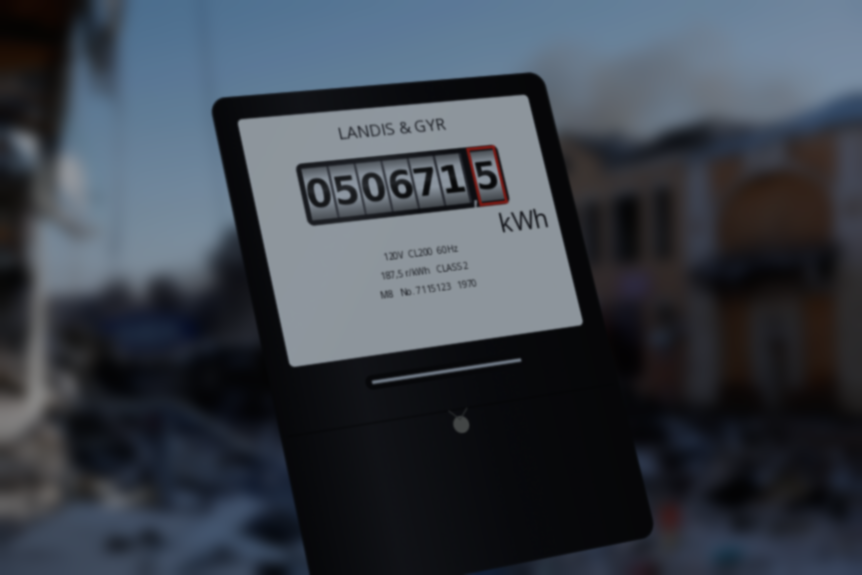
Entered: 50671.5 kWh
